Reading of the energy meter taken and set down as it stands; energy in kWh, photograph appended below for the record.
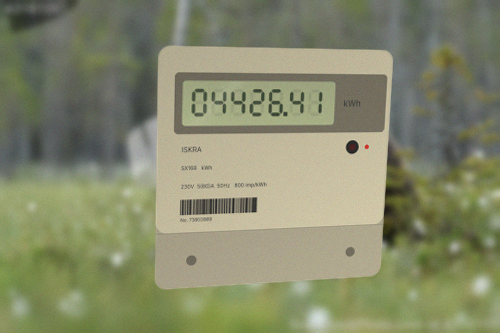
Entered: 4426.41 kWh
